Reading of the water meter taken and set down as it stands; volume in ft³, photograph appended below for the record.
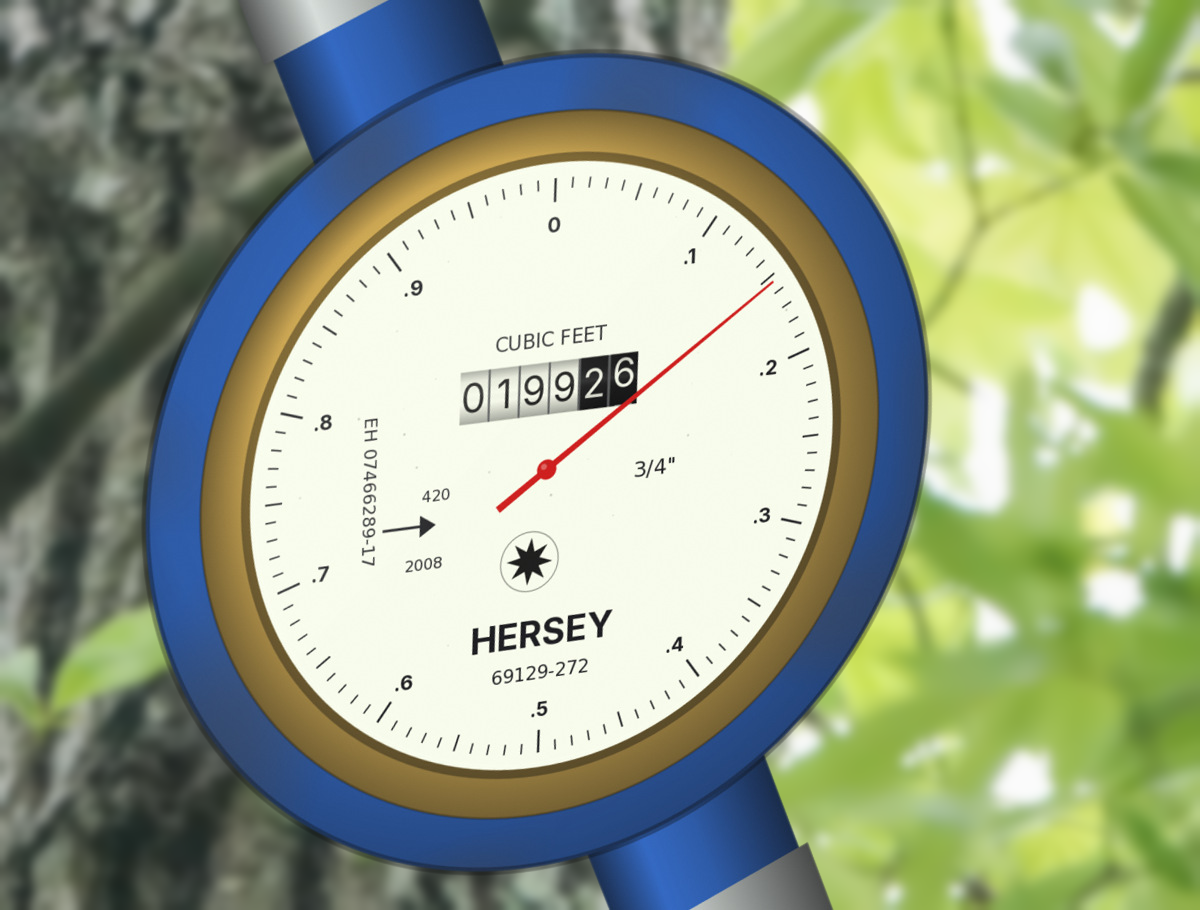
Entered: 19926.15 ft³
